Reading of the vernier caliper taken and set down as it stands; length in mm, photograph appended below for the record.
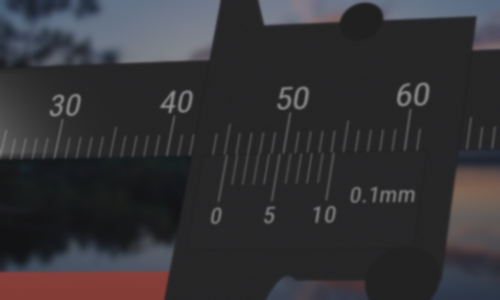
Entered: 45.2 mm
